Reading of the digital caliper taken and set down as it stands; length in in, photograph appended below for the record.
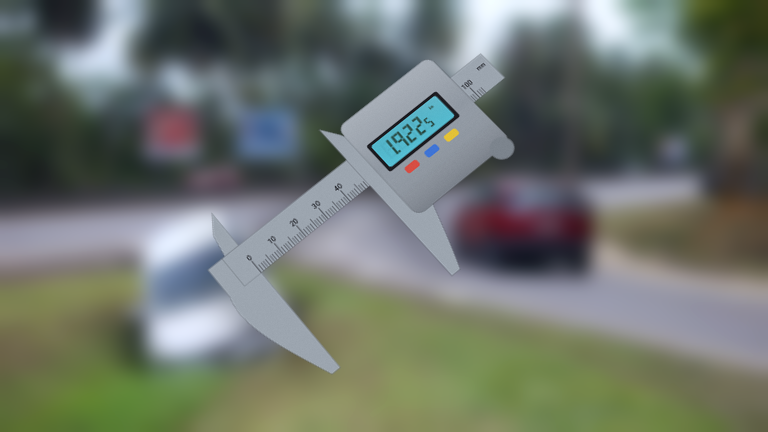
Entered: 1.9225 in
